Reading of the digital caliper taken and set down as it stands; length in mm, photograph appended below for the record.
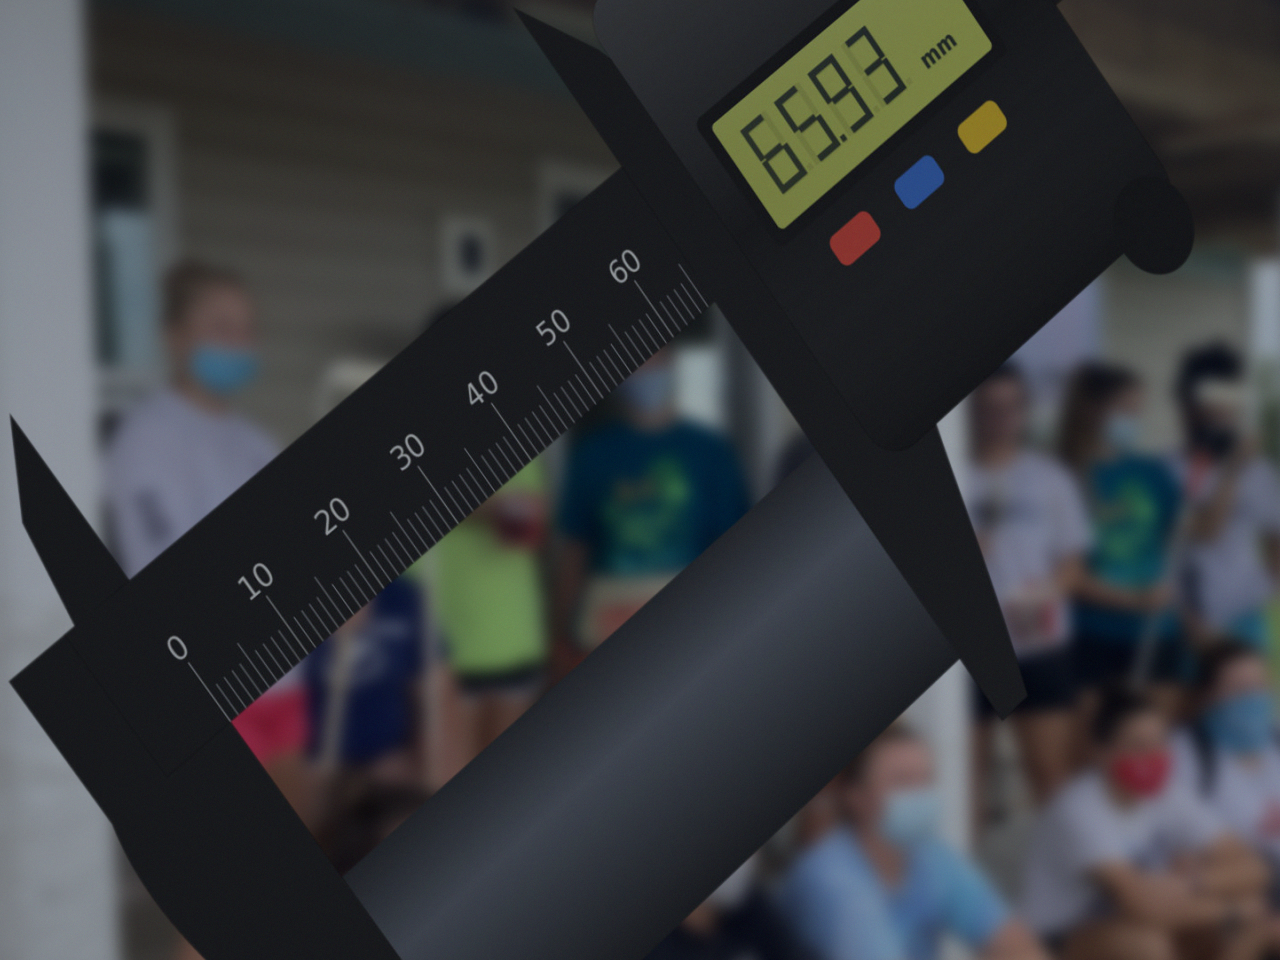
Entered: 65.93 mm
